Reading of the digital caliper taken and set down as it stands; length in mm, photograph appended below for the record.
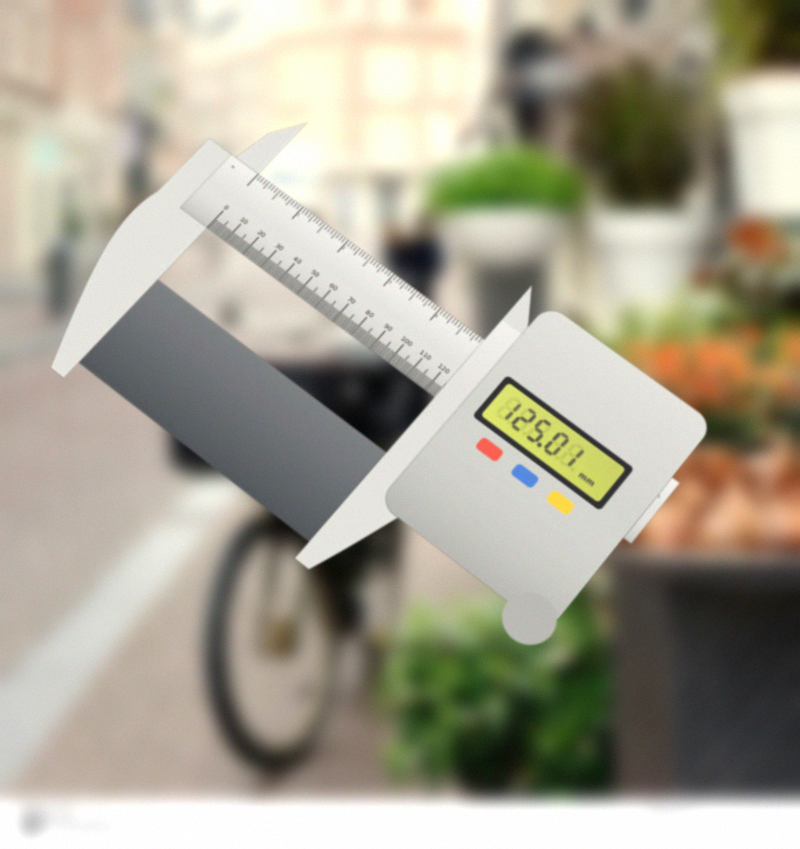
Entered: 125.01 mm
